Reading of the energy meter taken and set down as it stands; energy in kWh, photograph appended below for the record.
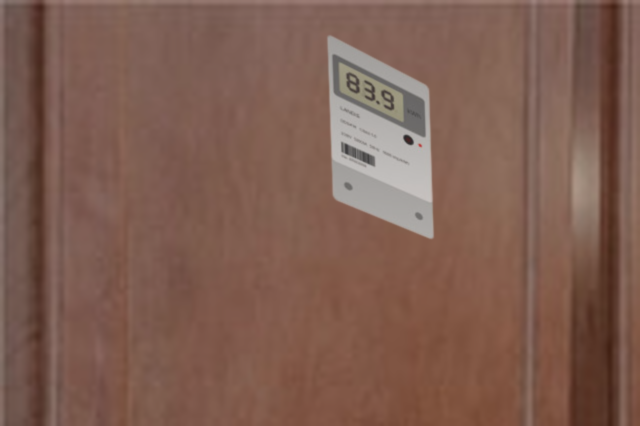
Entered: 83.9 kWh
